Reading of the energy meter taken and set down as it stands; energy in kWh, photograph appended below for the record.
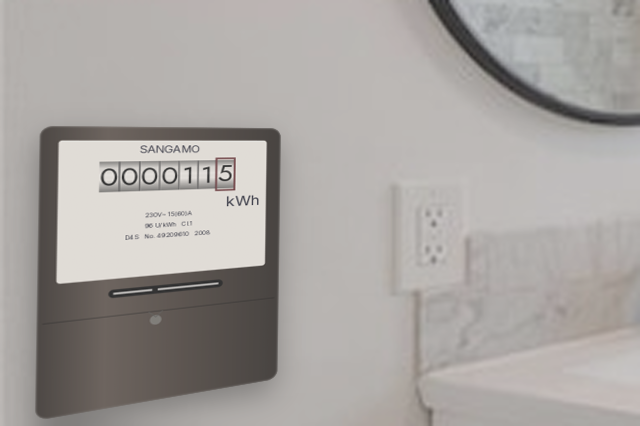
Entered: 11.5 kWh
